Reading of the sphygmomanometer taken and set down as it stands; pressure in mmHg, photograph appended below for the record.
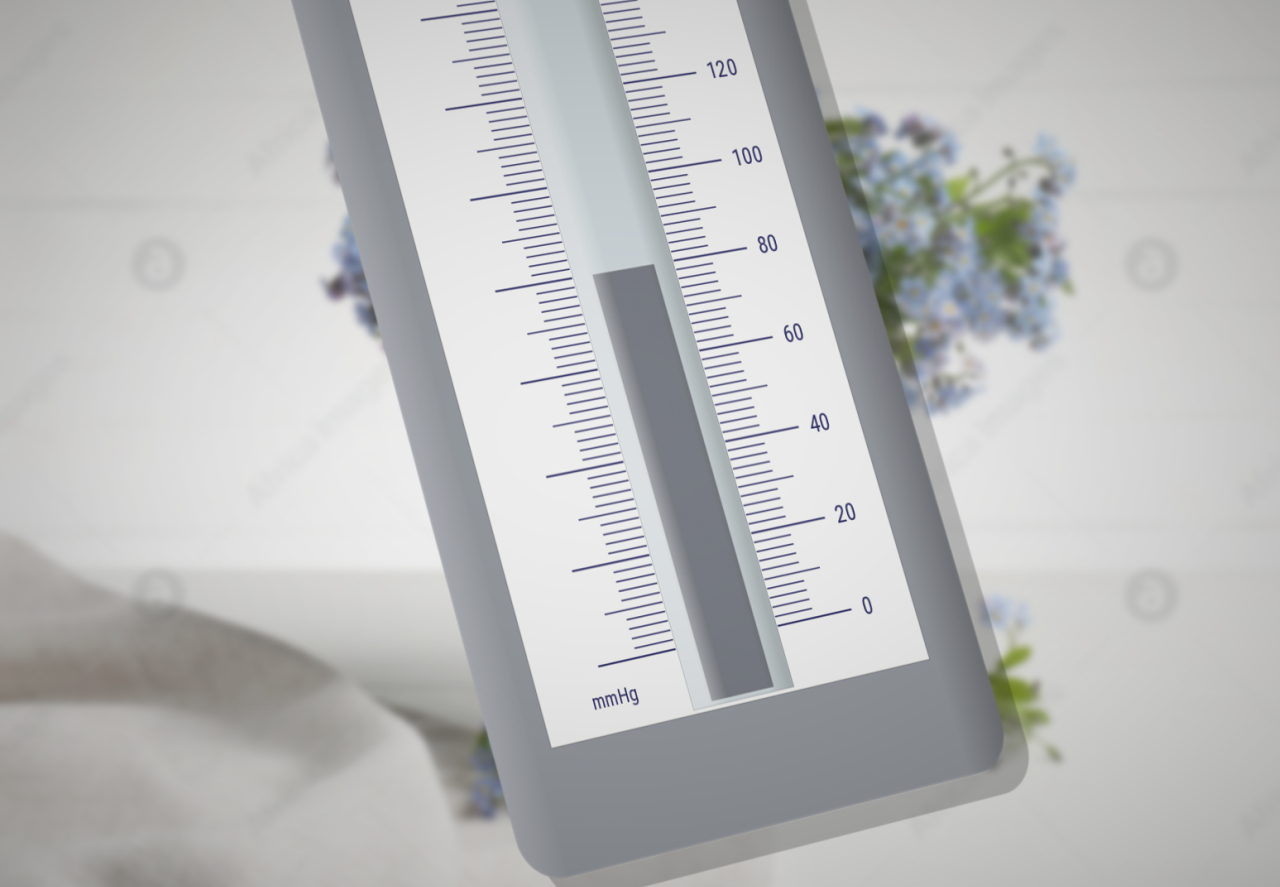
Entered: 80 mmHg
